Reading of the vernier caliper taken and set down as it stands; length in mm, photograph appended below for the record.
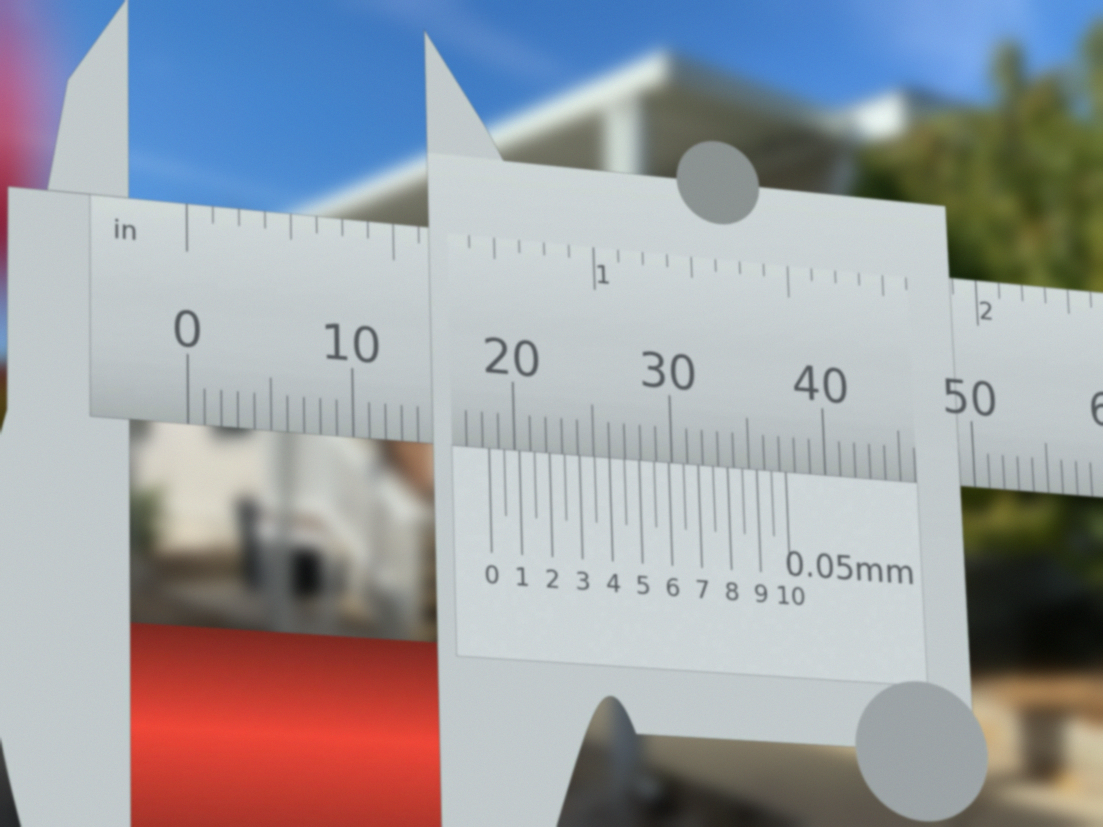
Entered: 18.4 mm
